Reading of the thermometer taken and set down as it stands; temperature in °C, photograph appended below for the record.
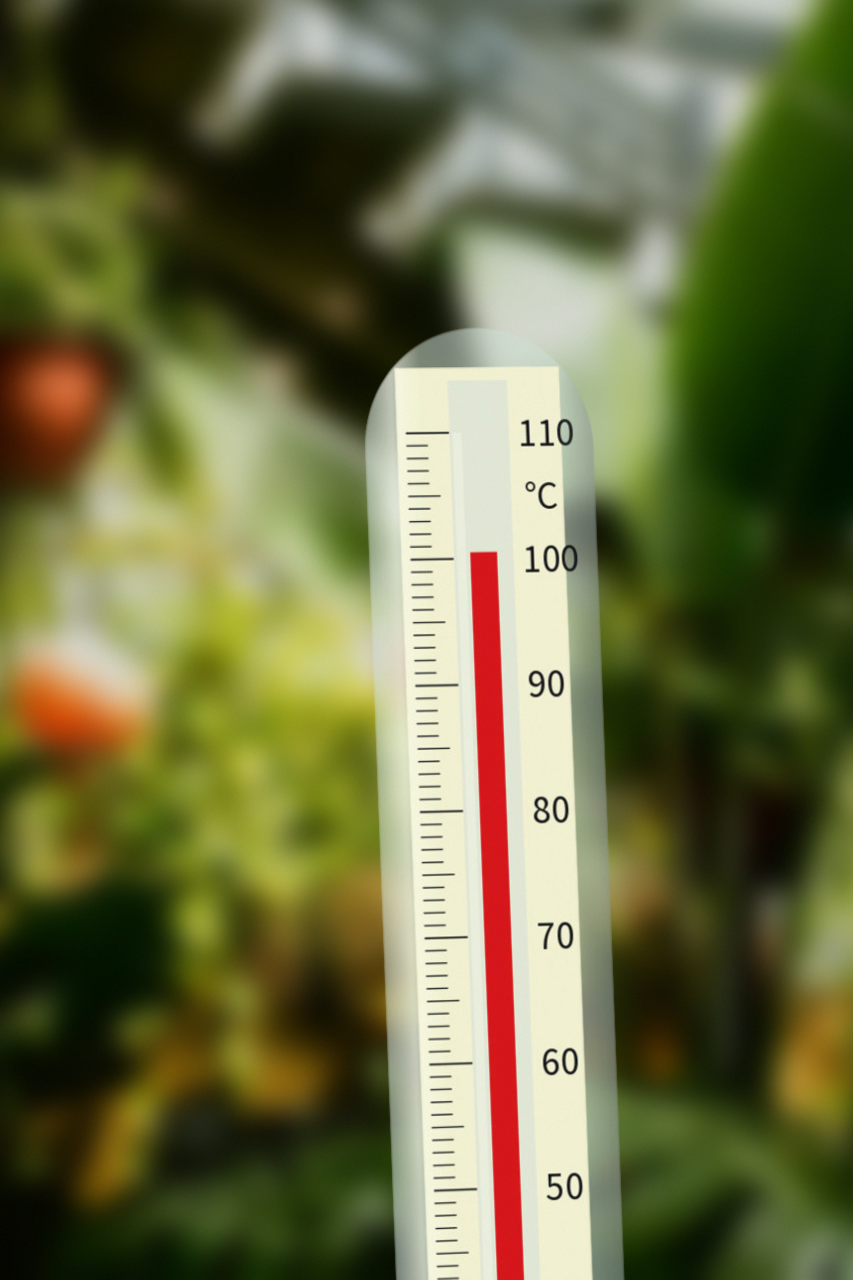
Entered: 100.5 °C
